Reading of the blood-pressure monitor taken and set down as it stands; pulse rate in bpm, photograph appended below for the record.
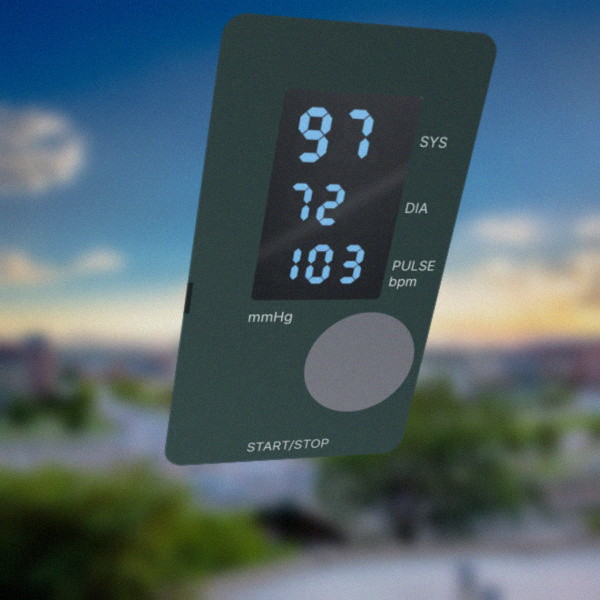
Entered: 103 bpm
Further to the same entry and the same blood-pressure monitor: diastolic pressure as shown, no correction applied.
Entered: 72 mmHg
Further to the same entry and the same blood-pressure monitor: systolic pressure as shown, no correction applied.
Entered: 97 mmHg
